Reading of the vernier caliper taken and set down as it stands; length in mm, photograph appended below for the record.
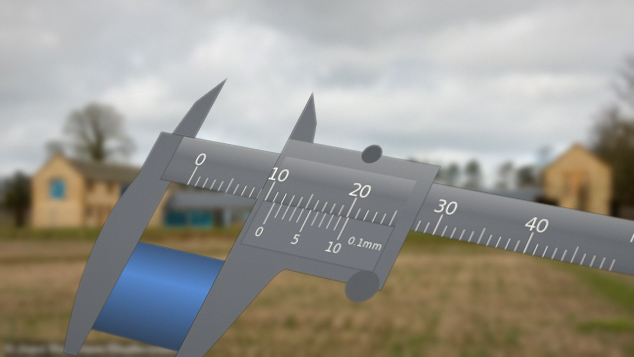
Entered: 11.2 mm
